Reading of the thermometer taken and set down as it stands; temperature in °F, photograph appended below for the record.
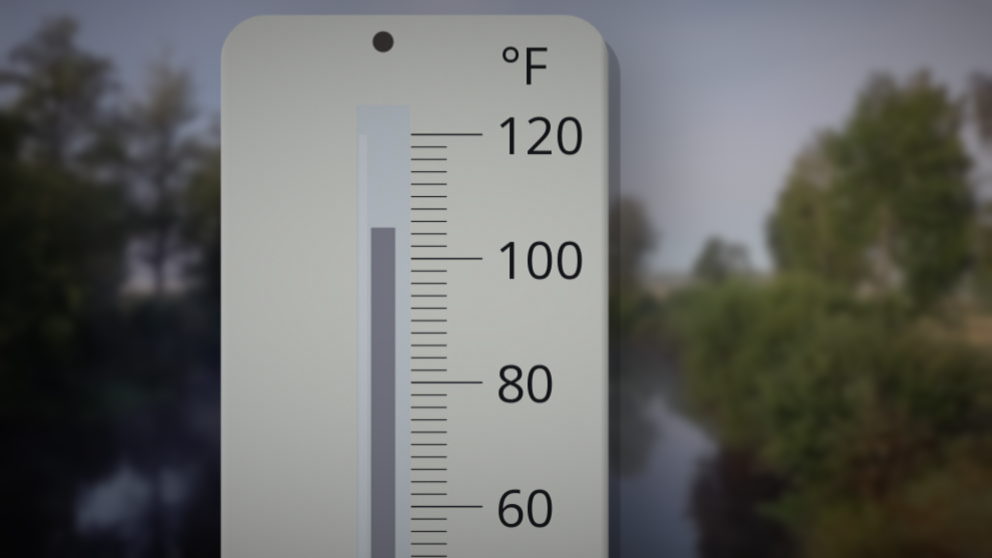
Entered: 105 °F
